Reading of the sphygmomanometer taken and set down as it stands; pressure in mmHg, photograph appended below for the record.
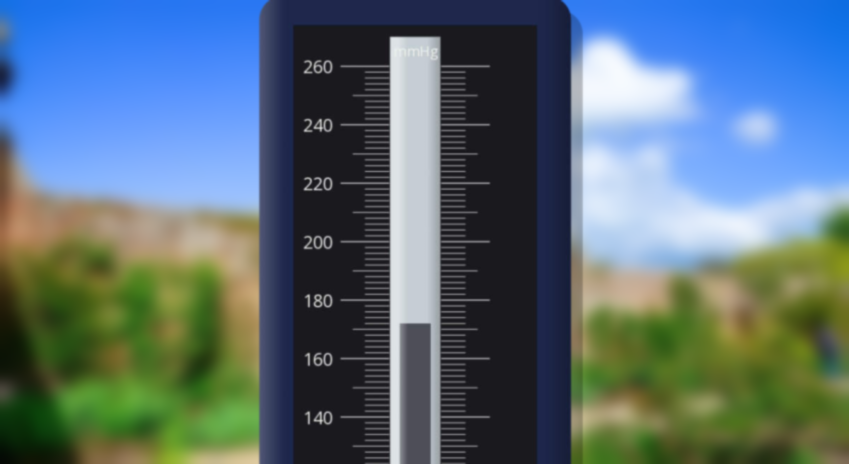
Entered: 172 mmHg
